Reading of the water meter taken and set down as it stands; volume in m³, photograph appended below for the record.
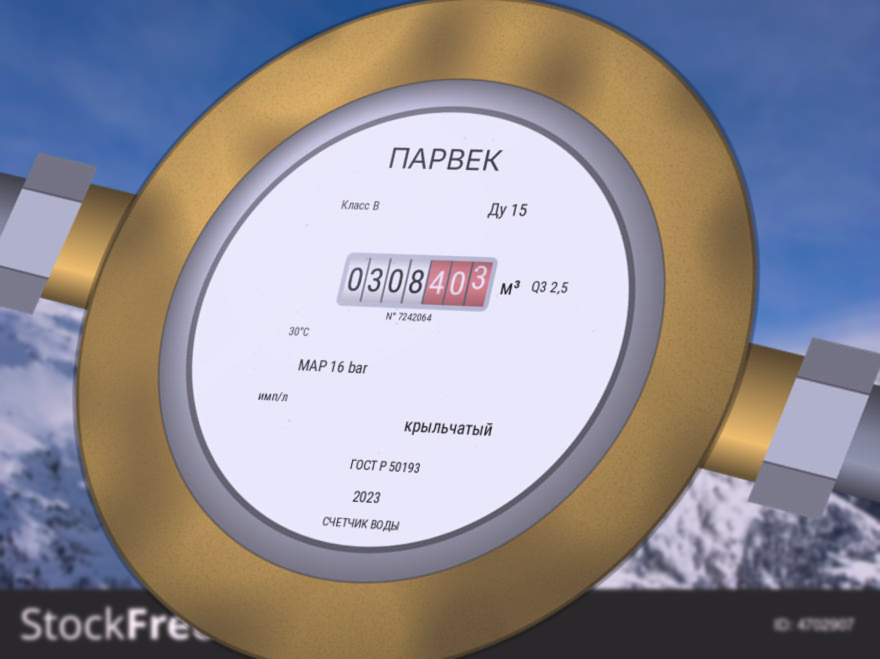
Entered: 308.403 m³
